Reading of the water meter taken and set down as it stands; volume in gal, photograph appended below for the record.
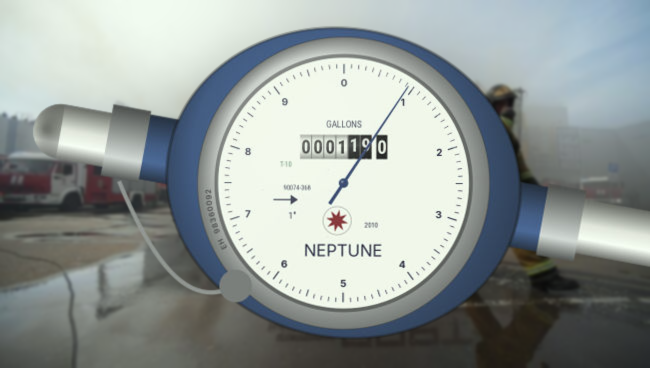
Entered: 1190.9 gal
